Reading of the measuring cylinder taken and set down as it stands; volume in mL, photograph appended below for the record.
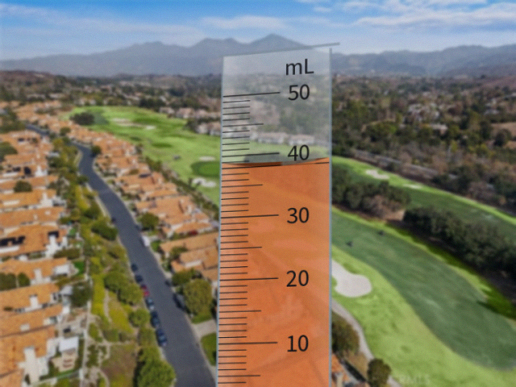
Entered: 38 mL
